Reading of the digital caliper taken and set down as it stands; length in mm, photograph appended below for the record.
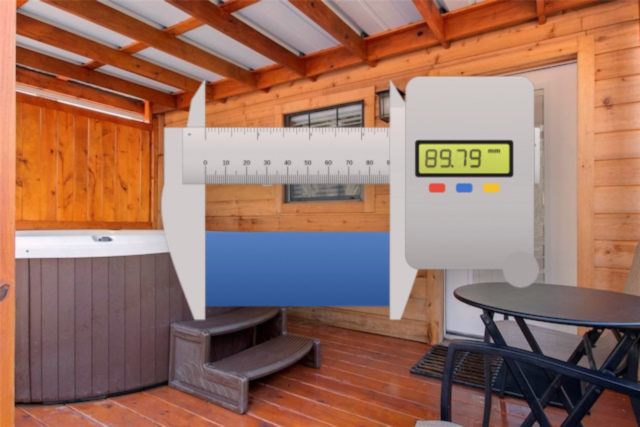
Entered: 89.79 mm
